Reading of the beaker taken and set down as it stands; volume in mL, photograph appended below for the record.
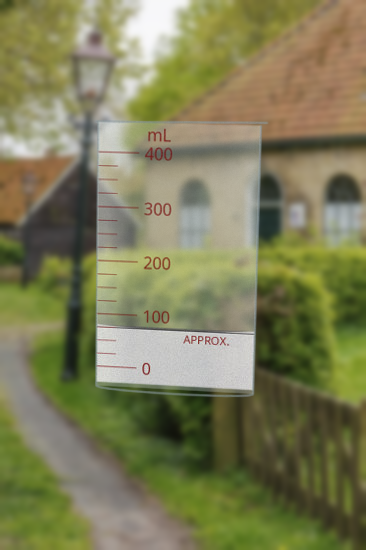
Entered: 75 mL
